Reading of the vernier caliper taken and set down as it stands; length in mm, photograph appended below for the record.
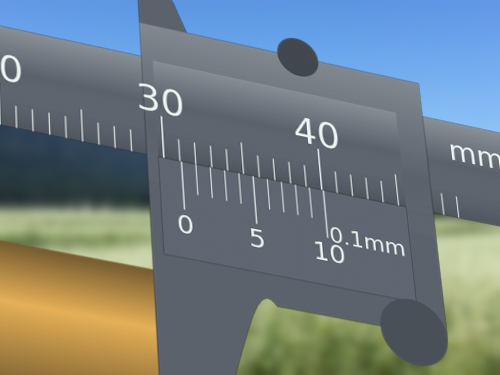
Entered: 31.1 mm
